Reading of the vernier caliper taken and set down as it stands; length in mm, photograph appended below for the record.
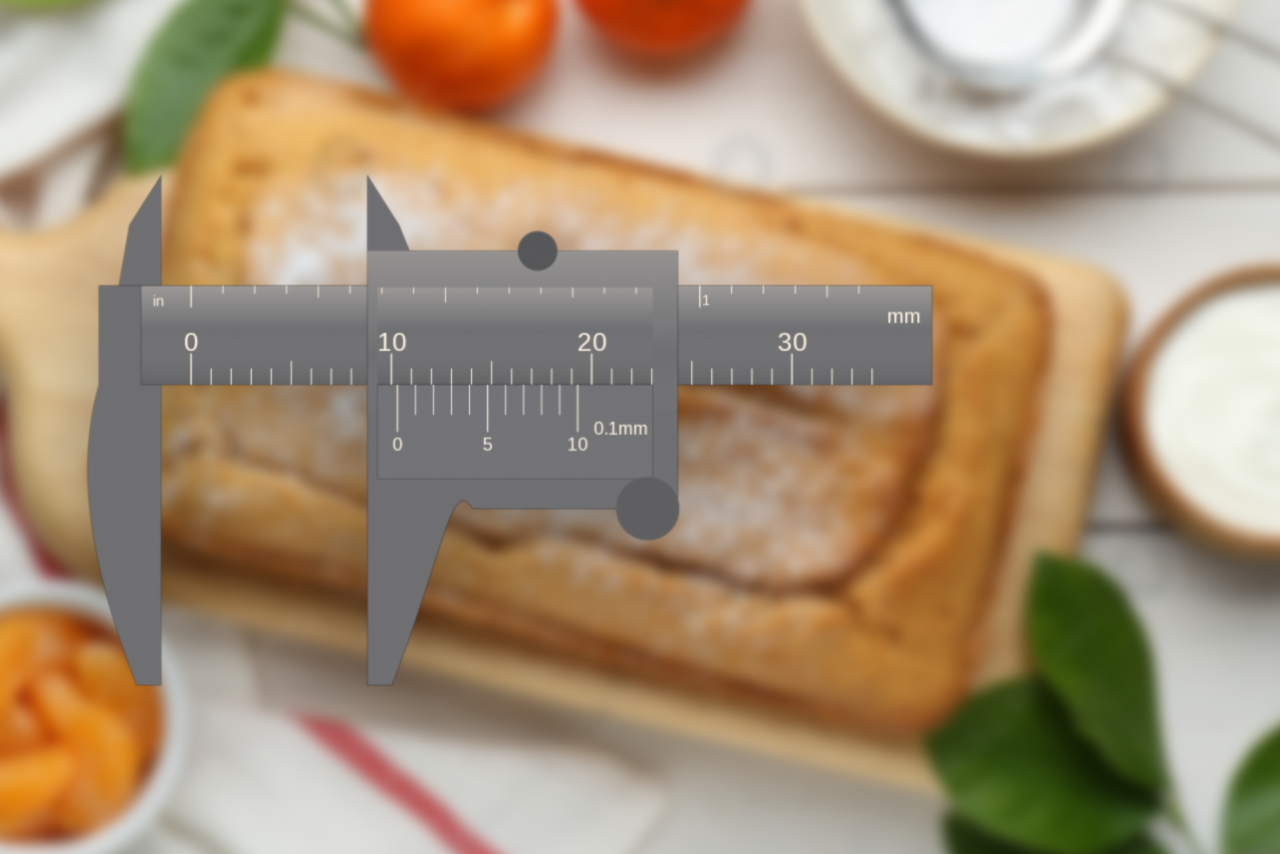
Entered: 10.3 mm
